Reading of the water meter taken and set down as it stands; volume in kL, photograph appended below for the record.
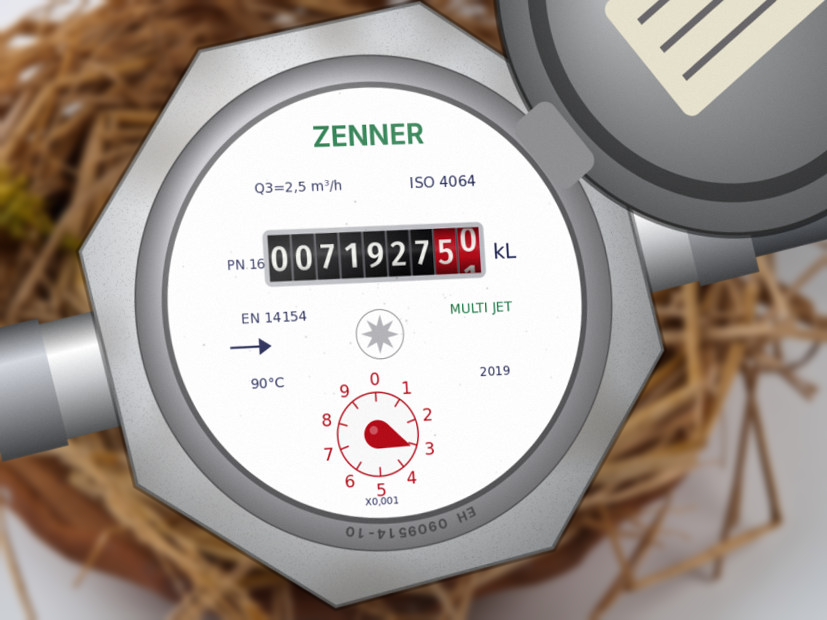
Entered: 71927.503 kL
